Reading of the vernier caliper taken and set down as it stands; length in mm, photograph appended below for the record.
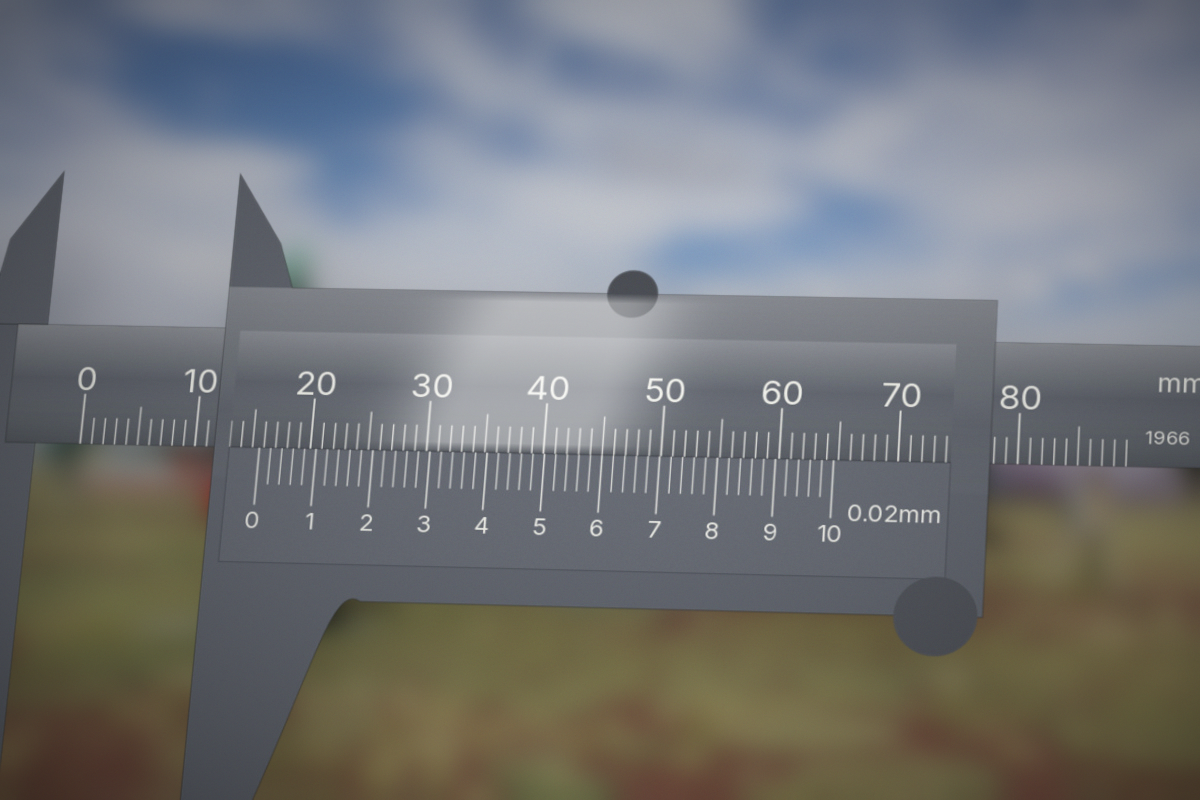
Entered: 15.6 mm
